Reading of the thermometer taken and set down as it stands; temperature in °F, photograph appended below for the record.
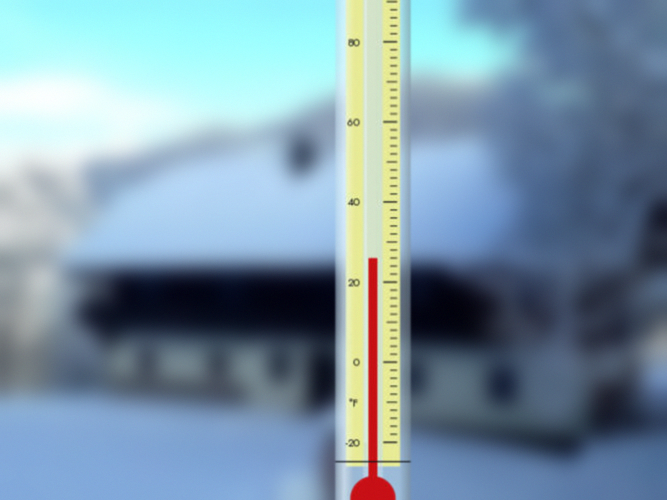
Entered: 26 °F
